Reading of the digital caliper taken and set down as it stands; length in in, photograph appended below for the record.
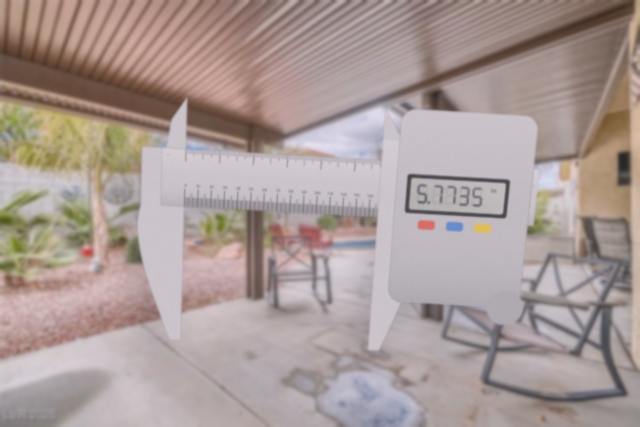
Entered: 5.7735 in
